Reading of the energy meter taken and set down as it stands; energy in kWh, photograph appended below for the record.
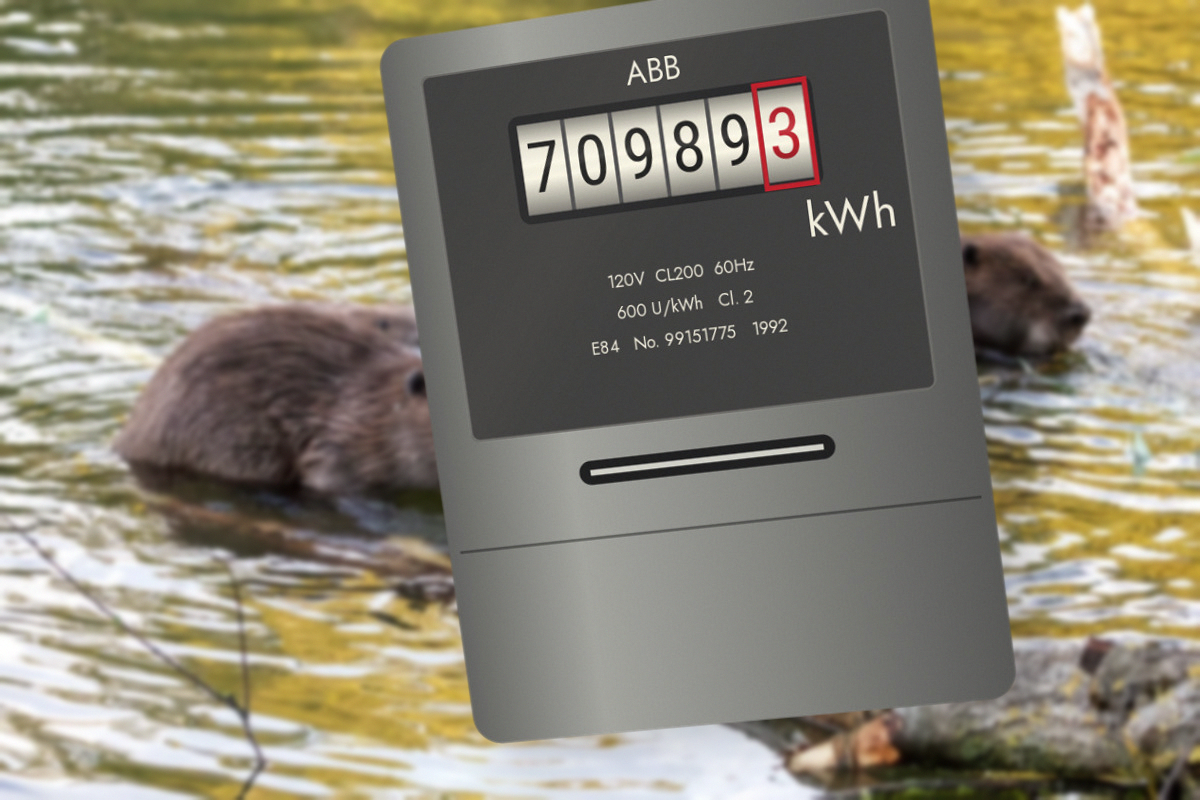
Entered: 70989.3 kWh
